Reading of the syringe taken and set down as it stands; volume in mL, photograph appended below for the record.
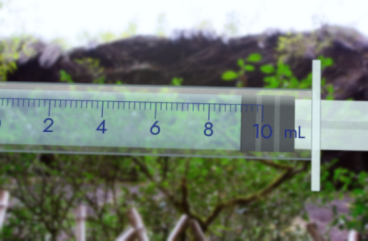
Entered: 9.2 mL
